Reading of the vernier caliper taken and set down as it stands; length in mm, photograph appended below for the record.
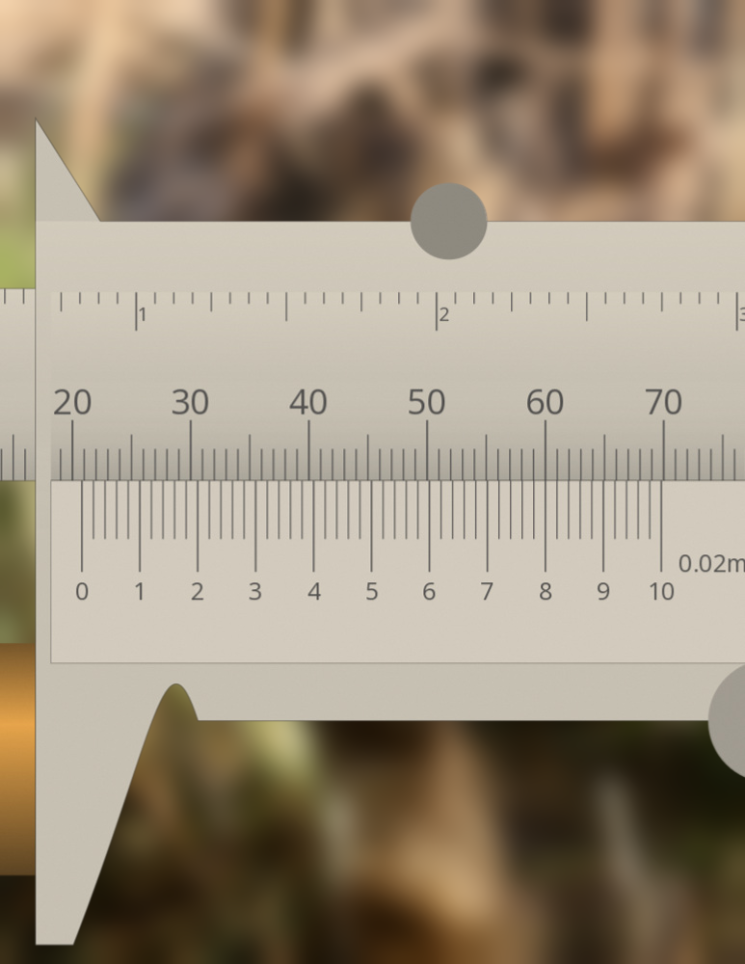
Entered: 20.8 mm
